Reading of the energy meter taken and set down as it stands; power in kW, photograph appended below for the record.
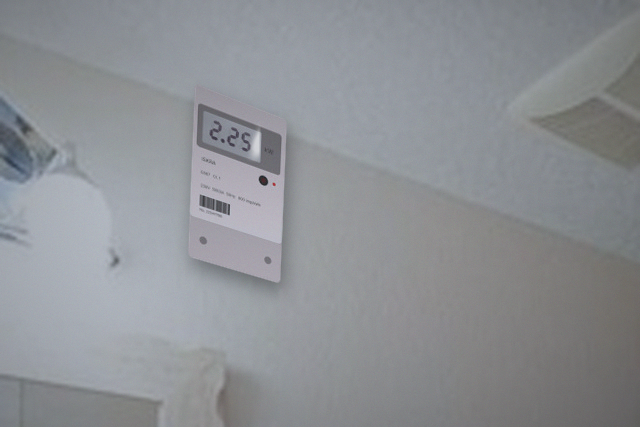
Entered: 2.25 kW
